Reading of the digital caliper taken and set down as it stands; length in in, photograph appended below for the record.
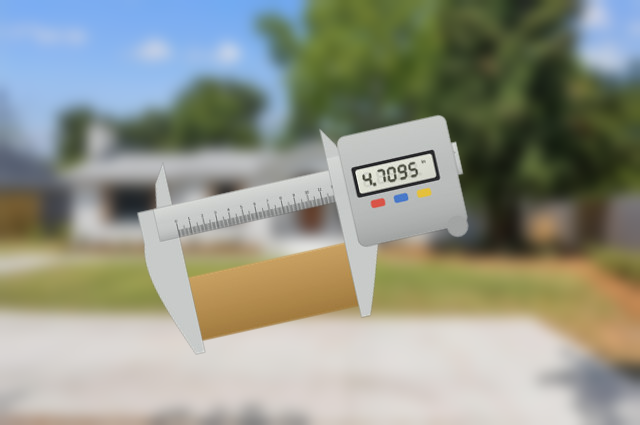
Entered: 4.7095 in
